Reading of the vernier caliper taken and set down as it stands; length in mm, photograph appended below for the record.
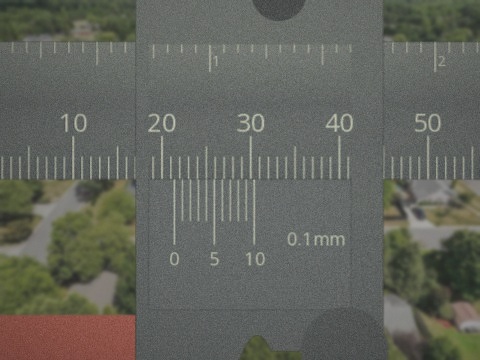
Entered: 21.4 mm
